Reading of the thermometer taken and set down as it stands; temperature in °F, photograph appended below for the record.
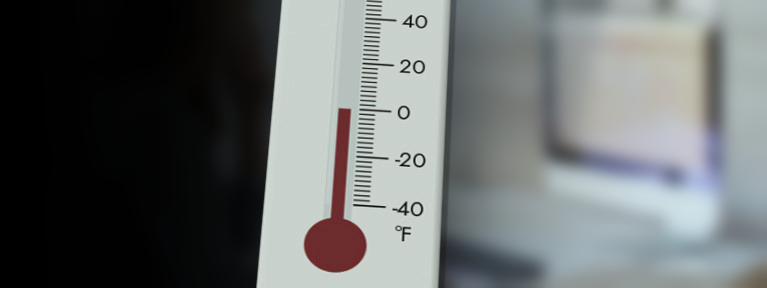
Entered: 0 °F
